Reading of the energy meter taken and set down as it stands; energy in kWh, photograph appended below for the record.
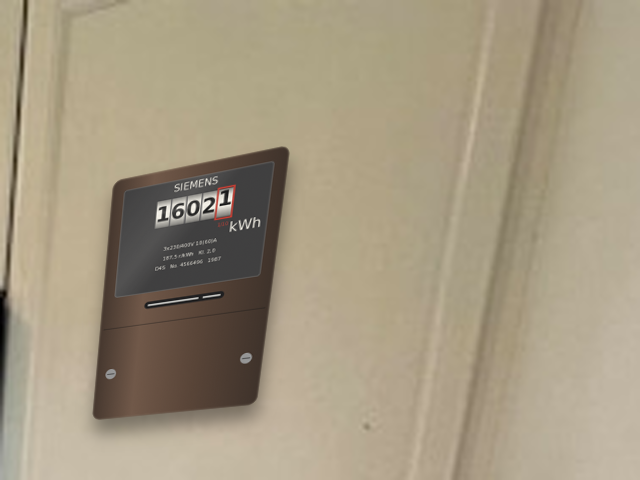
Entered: 1602.1 kWh
